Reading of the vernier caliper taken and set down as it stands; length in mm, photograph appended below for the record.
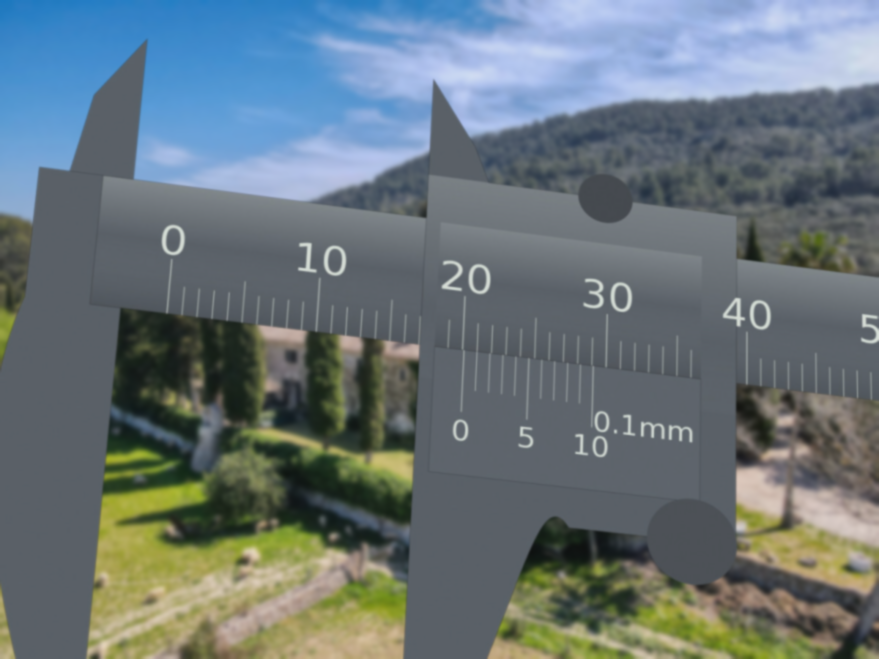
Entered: 20.1 mm
